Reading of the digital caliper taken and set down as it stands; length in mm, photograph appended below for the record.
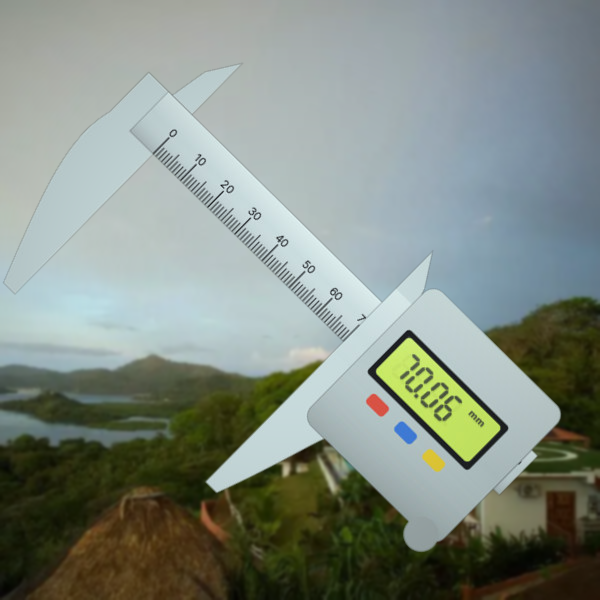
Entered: 70.06 mm
